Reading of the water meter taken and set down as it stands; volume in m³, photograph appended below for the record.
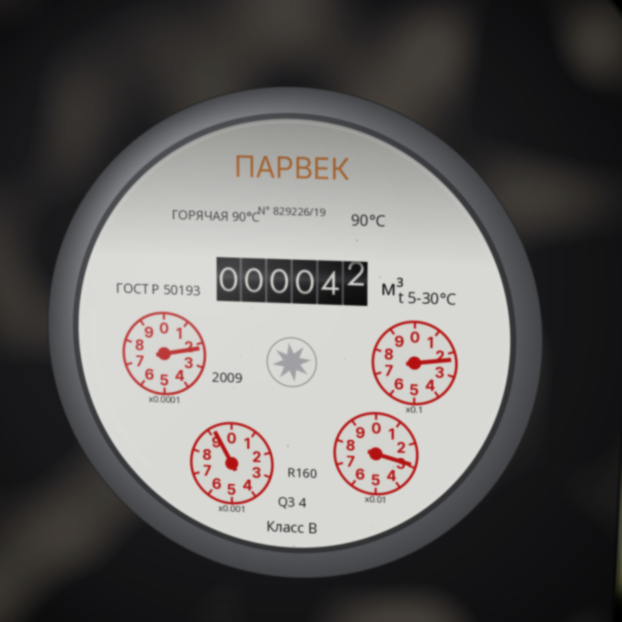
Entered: 42.2292 m³
